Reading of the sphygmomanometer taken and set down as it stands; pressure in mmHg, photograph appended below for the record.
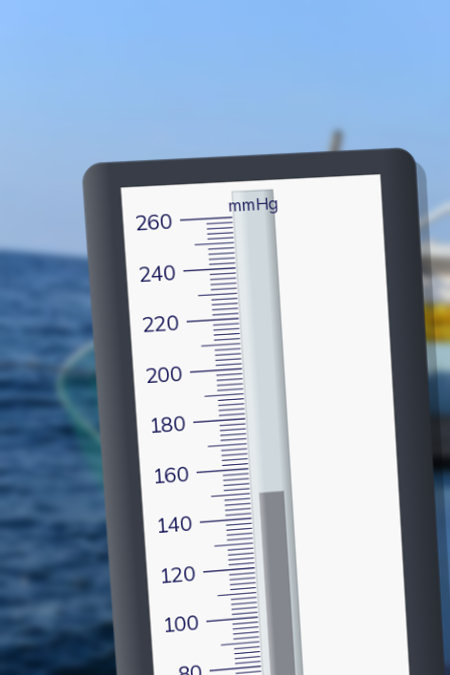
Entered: 150 mmHg
